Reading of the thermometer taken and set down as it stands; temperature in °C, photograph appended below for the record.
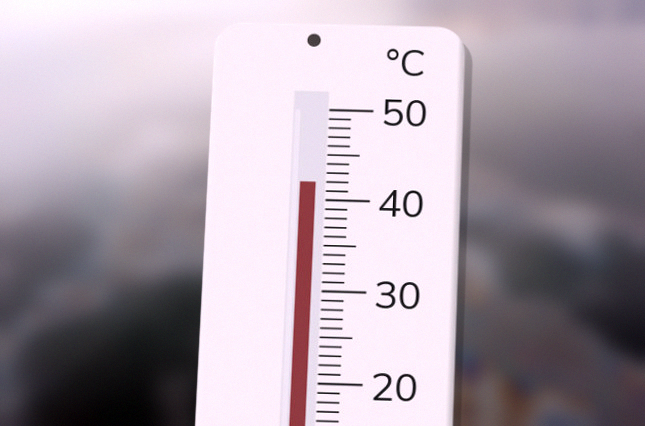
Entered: 42 °C
